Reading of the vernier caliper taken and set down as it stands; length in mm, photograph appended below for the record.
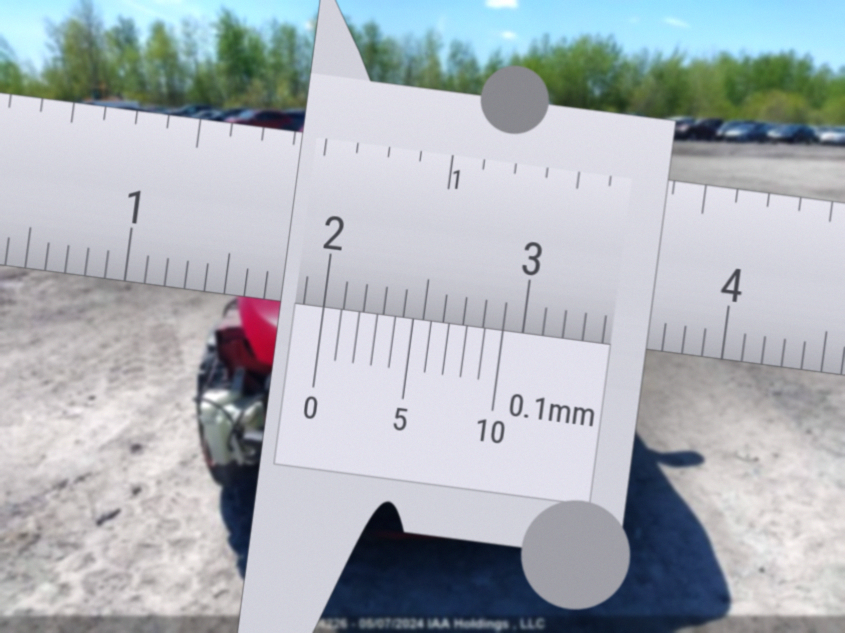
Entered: 20.0 mm
